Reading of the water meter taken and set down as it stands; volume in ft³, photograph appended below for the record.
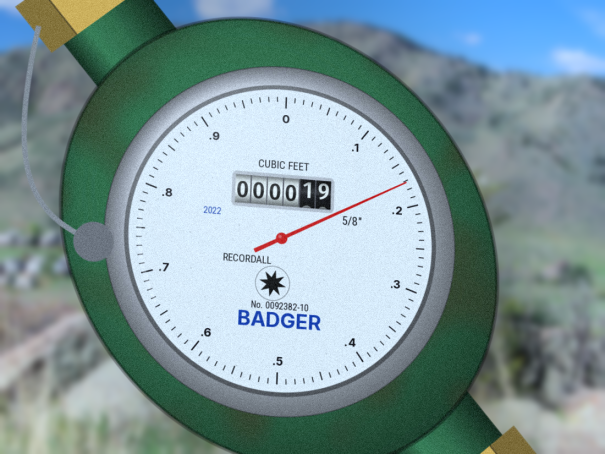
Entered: 19.17 ft³
